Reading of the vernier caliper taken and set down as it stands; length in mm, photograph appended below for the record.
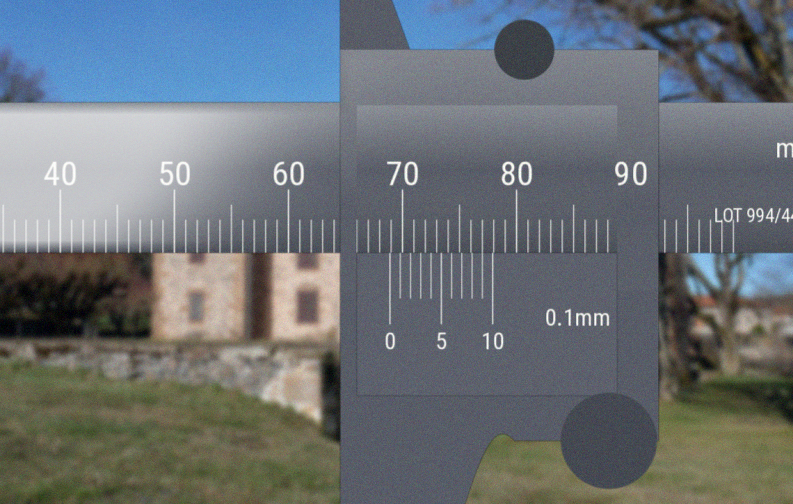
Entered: 68.9 mm
